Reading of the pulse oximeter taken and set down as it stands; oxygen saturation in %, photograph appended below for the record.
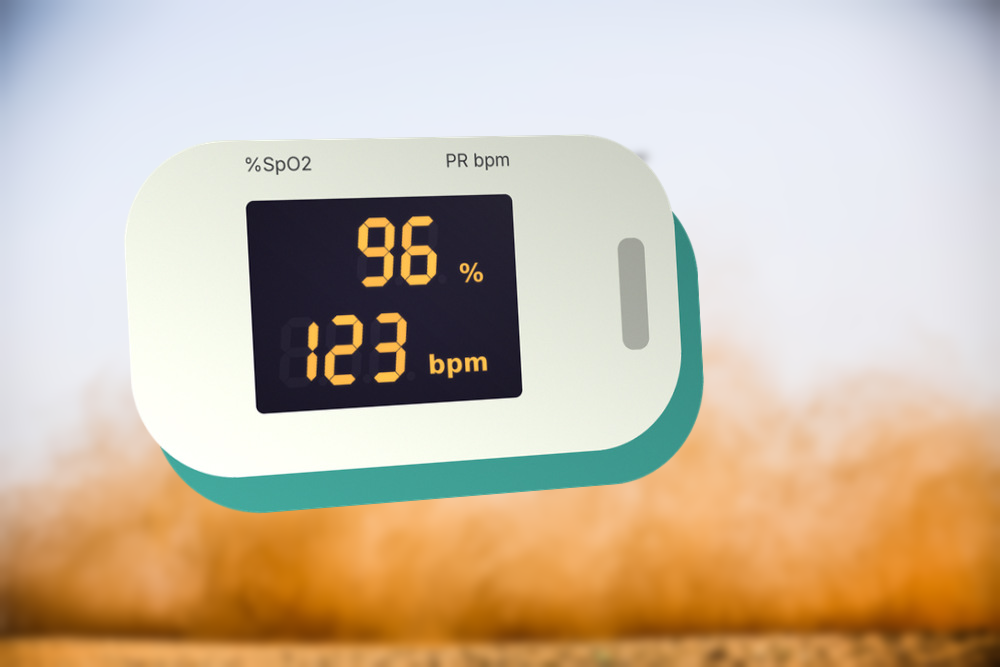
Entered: 96 %
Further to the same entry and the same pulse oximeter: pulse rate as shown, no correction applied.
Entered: 123 bpm
